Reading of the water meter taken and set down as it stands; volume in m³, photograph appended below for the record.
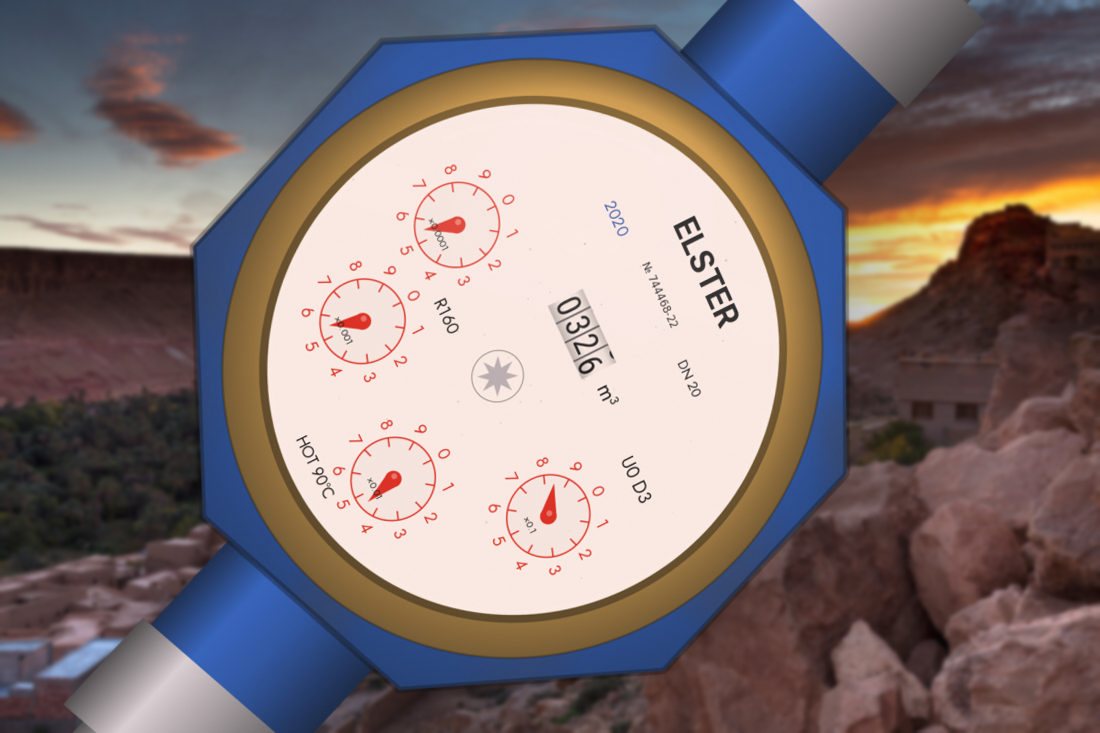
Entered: 325.8455 m³
